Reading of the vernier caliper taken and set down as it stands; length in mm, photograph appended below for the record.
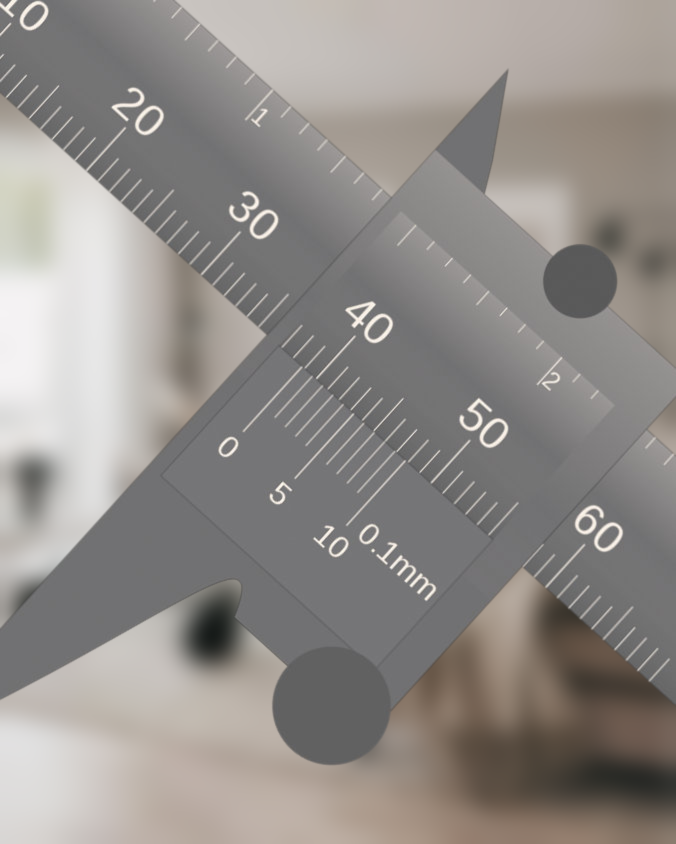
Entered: 38.8 mm
